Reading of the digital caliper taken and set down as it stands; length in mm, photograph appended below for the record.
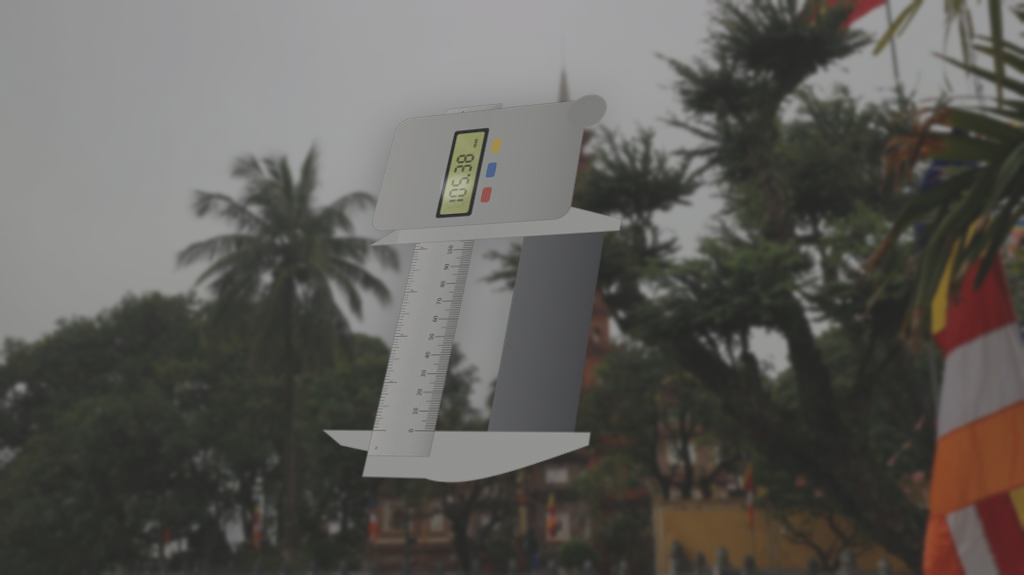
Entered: 105.38 mm
